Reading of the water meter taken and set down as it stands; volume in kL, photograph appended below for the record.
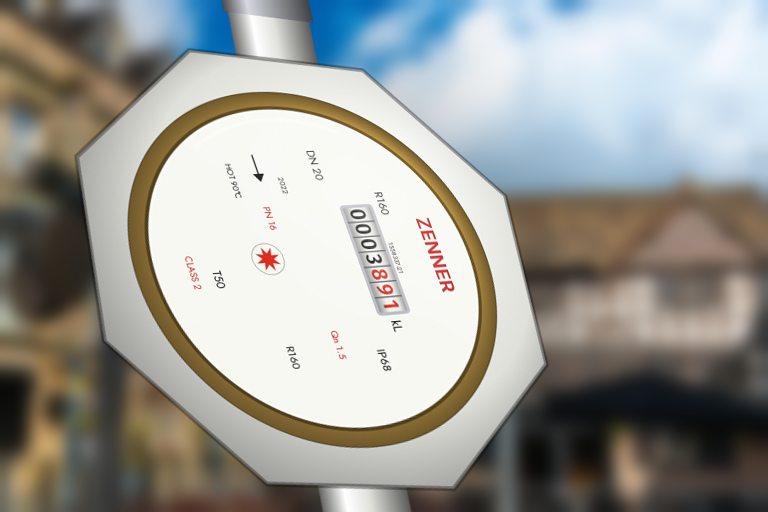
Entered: 3.891 kL
